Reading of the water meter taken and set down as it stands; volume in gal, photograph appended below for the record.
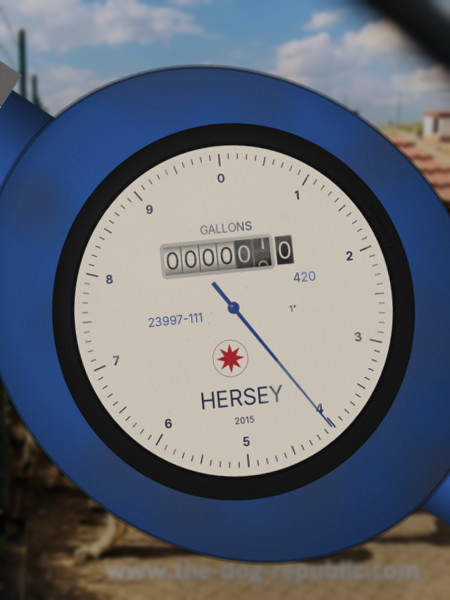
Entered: 14.0 gal
